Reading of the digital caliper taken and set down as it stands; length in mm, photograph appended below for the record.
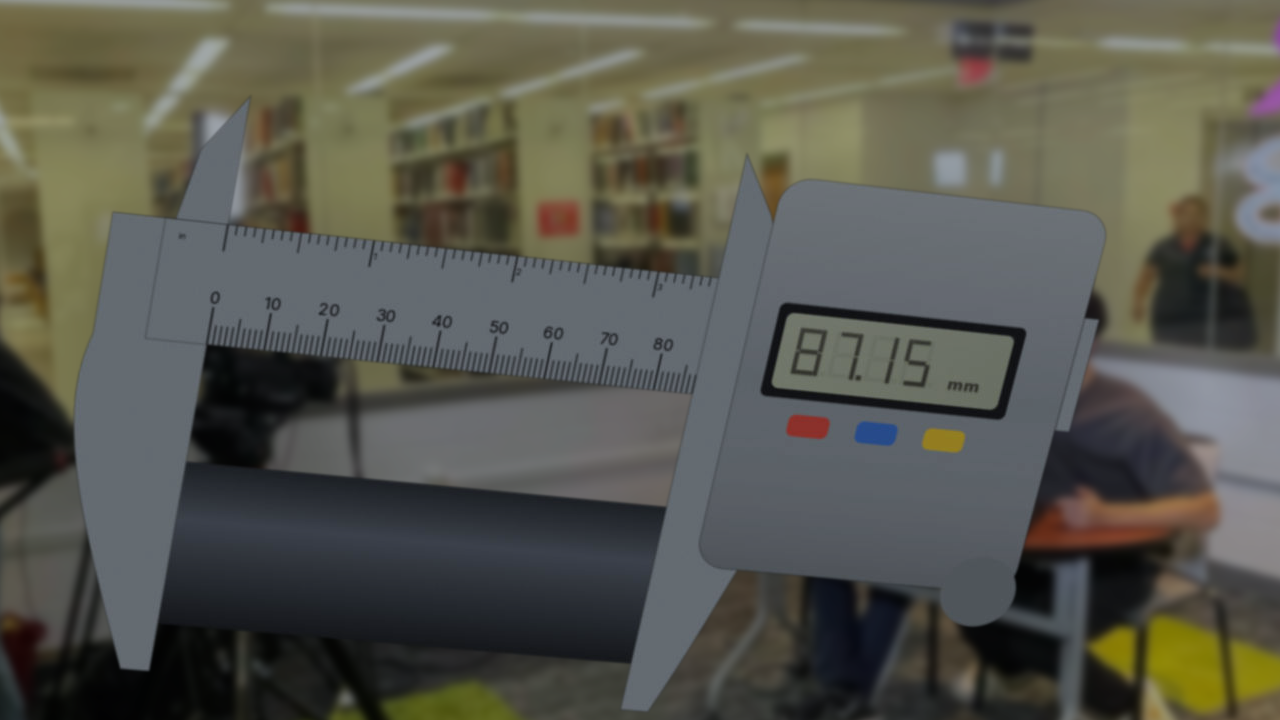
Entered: 87.15 mm
